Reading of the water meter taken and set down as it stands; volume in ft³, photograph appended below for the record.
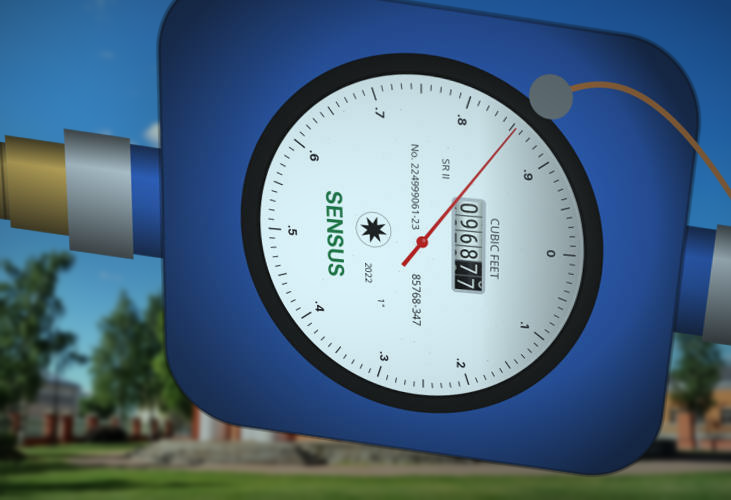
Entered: 96876.85 ft³
